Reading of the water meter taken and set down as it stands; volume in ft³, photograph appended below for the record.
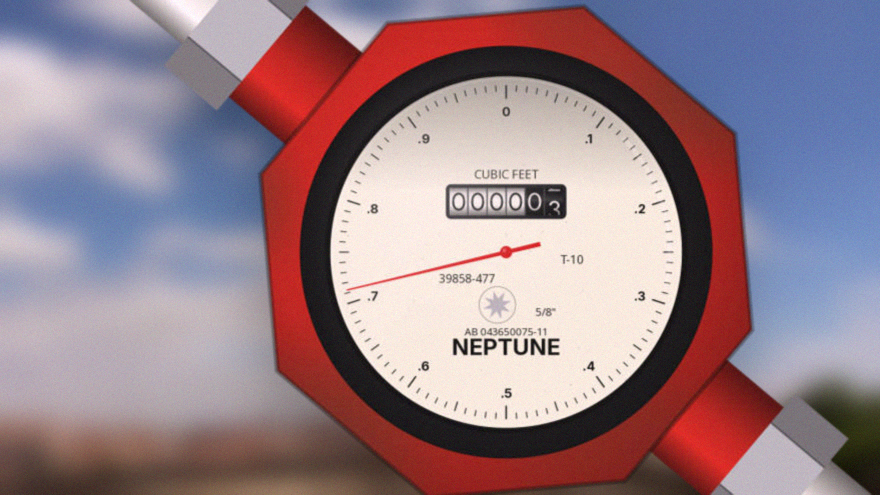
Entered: 2.71 ft³
